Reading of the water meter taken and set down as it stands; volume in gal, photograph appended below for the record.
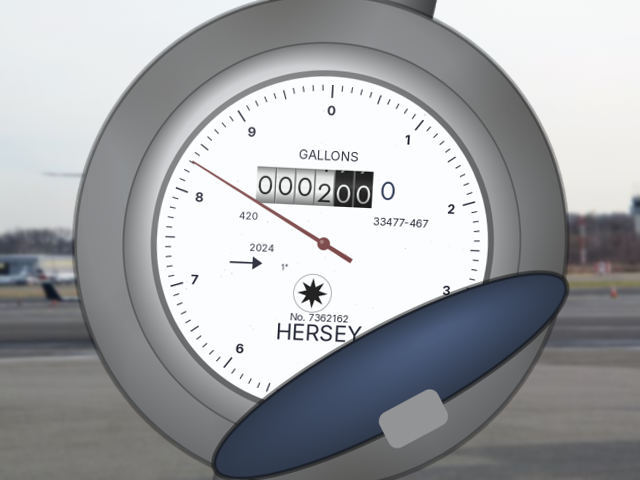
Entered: 1998.3 gal
